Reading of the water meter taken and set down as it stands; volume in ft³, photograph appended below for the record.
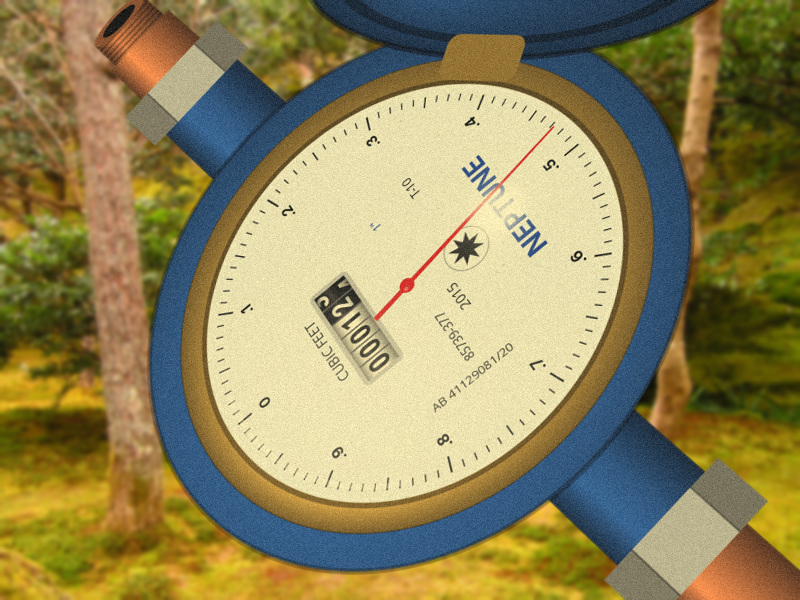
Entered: 123.47 ft³
